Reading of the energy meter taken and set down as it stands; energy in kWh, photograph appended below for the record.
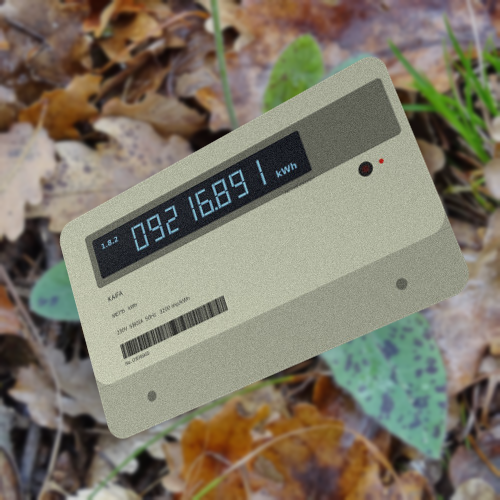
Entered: 9216.891 kWh
